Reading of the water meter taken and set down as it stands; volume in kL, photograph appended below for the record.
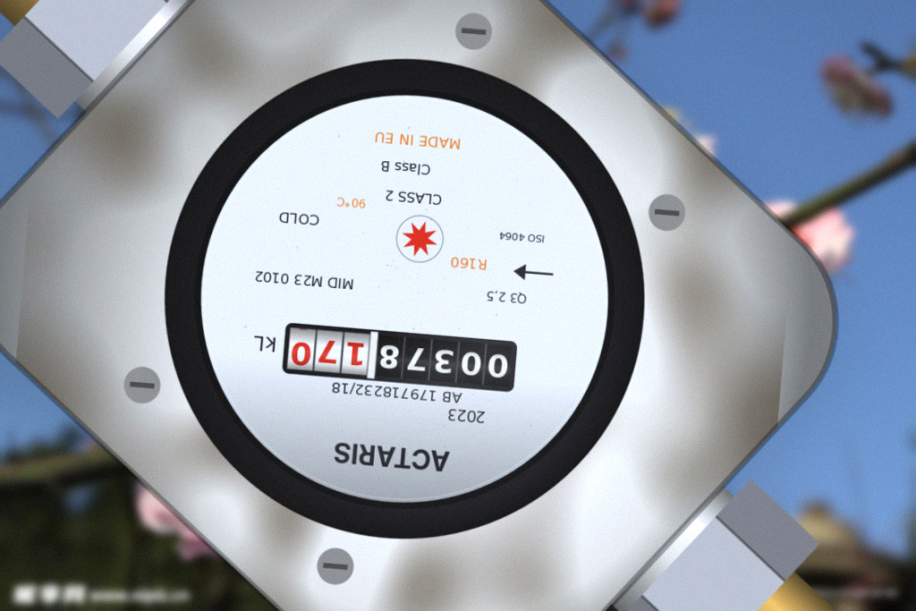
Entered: 378.170 kL
